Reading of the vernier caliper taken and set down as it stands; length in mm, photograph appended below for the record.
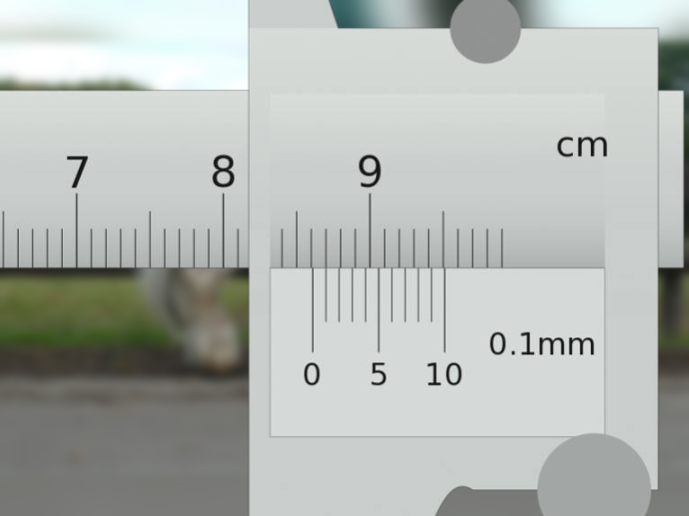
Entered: 86.1 mm
